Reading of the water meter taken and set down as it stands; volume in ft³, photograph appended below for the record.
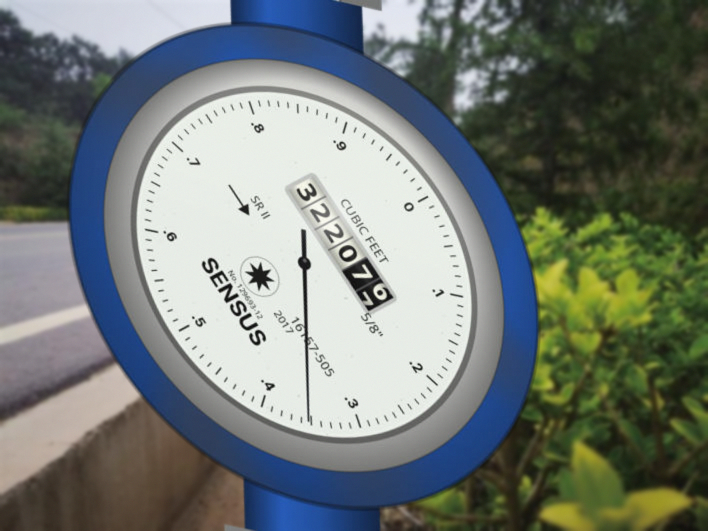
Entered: 322076.35 ft³
